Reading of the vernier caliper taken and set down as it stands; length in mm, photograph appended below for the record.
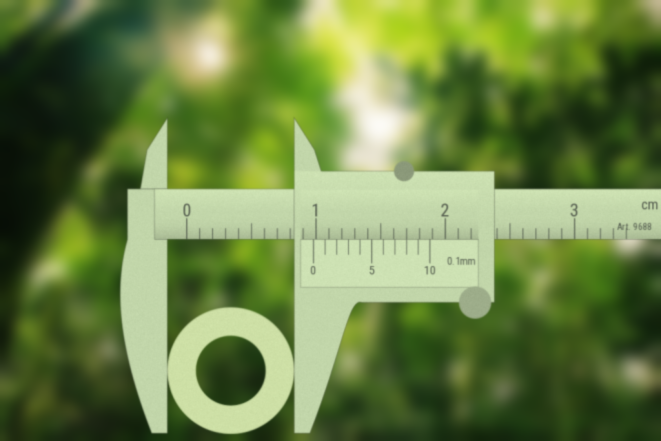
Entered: 9.8 mm
